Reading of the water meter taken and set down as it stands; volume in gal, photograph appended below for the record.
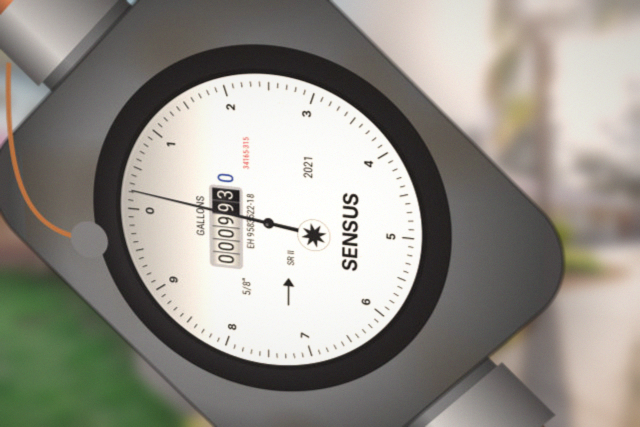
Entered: 9930.2 gal
